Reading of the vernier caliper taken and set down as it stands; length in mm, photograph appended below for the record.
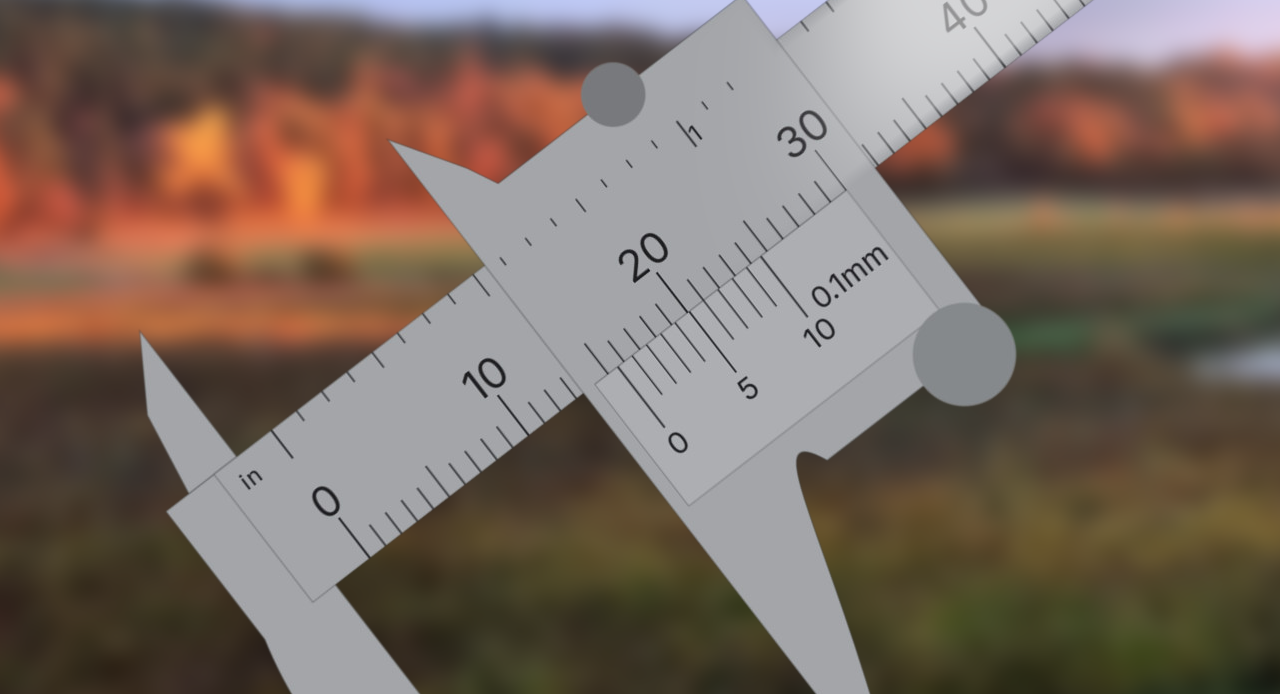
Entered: 15.6 mm
